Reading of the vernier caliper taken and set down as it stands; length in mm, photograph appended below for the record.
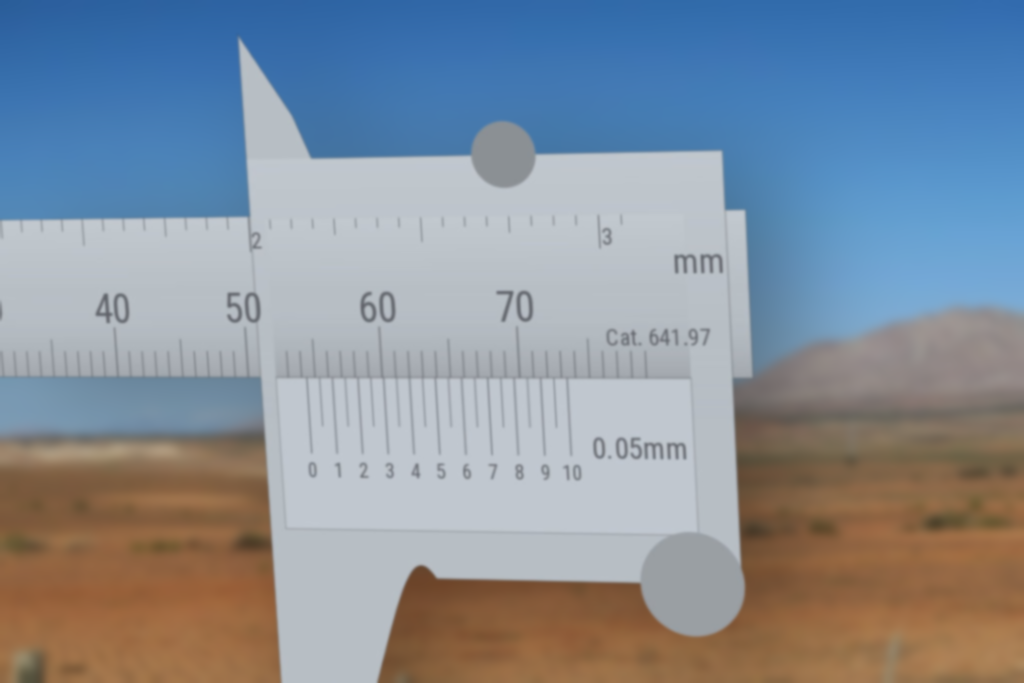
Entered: 54.4 mm
